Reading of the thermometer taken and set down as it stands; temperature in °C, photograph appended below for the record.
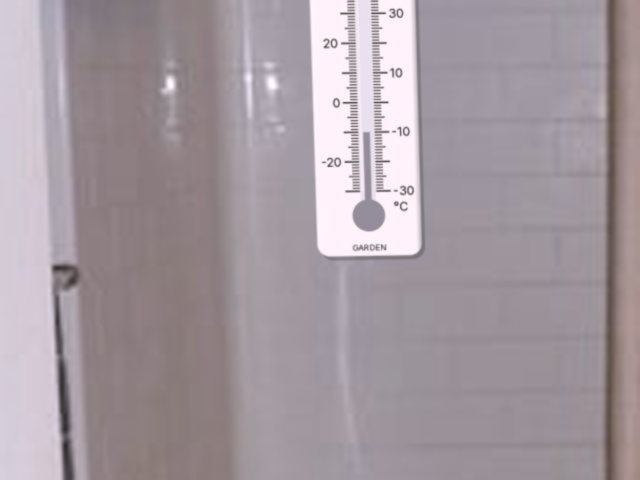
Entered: -10 °C
